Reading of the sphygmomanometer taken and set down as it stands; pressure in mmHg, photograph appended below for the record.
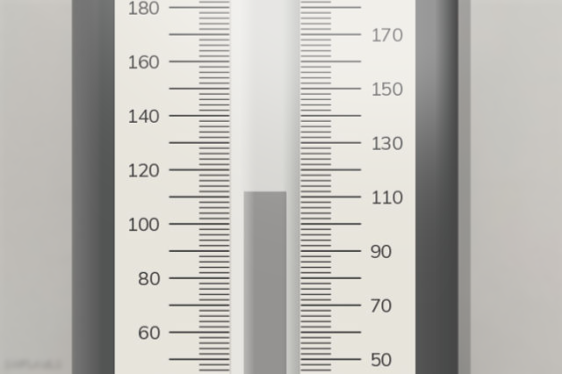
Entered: 112 mmHg
